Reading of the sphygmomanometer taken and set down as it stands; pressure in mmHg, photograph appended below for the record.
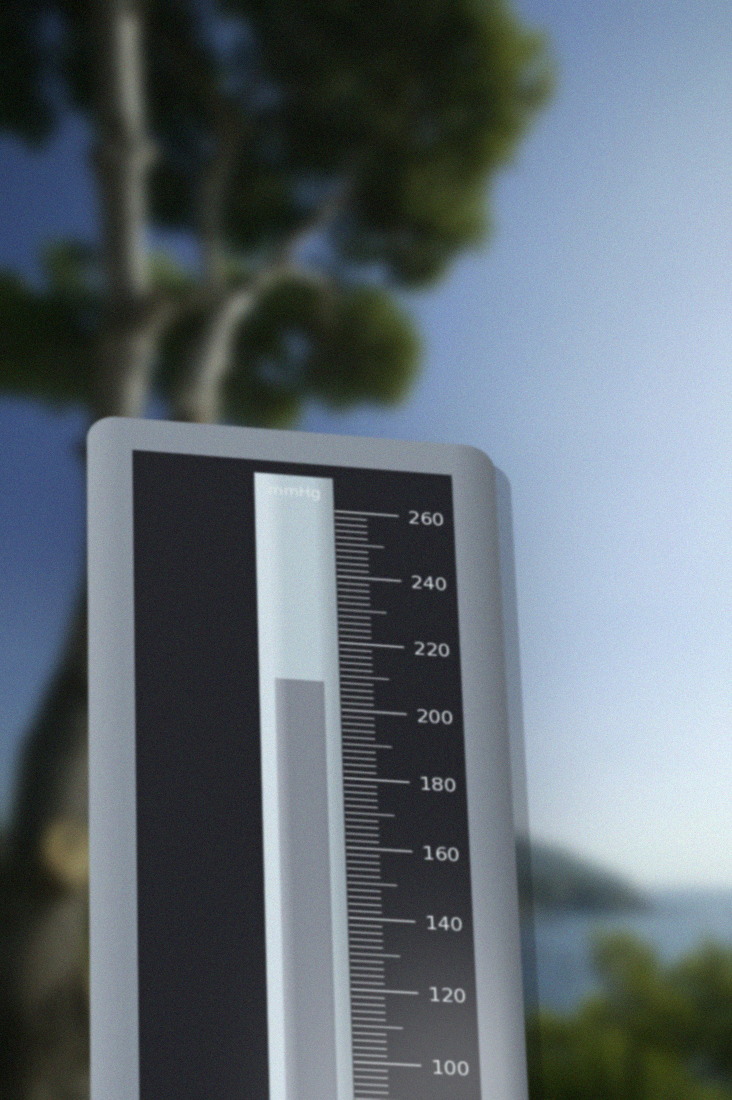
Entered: 208 mmHg
